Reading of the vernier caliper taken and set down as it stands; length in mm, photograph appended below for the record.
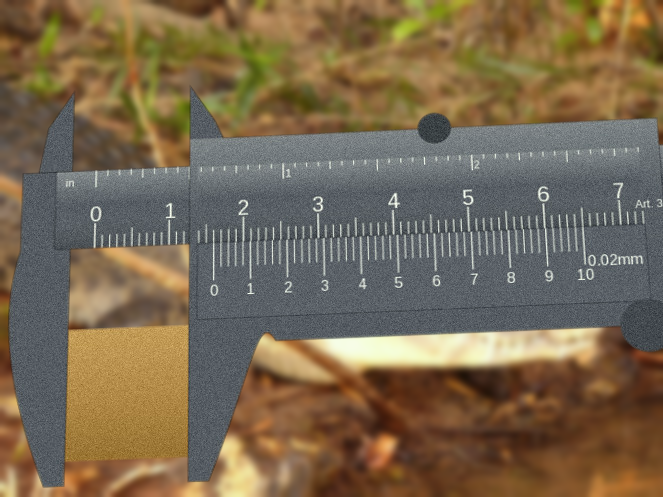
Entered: 16.0 mm
